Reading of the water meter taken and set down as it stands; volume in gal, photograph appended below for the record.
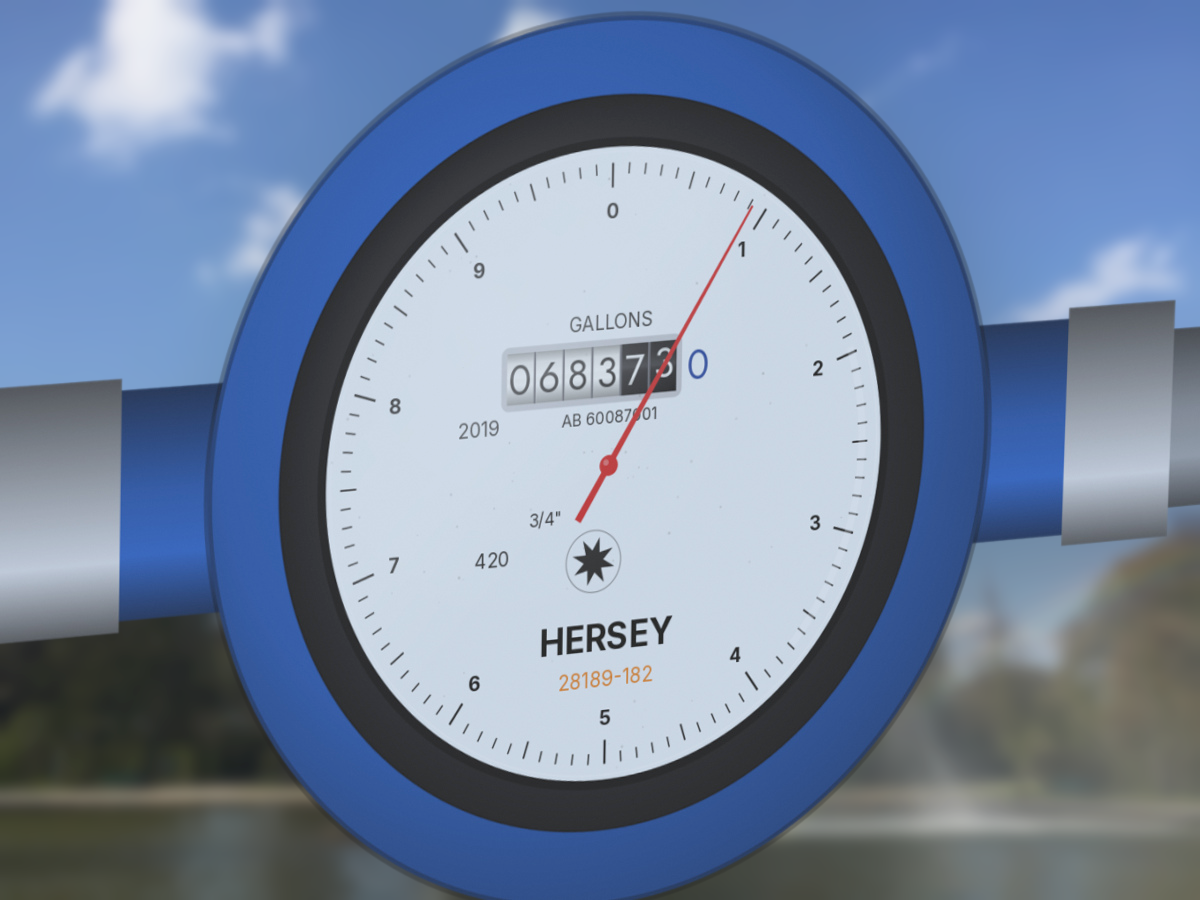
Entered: 683730.9 gal
